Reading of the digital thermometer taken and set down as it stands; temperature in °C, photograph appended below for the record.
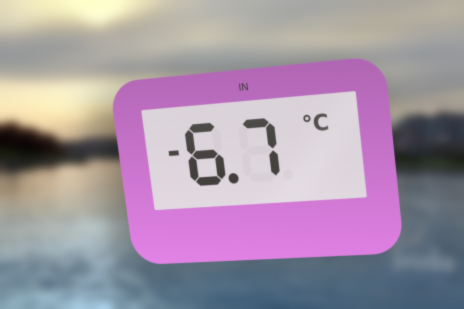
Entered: -6.7 °C
